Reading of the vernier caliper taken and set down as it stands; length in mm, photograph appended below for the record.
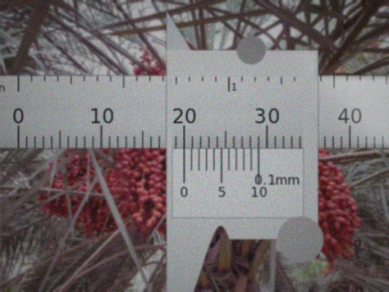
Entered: 20.0 mm
